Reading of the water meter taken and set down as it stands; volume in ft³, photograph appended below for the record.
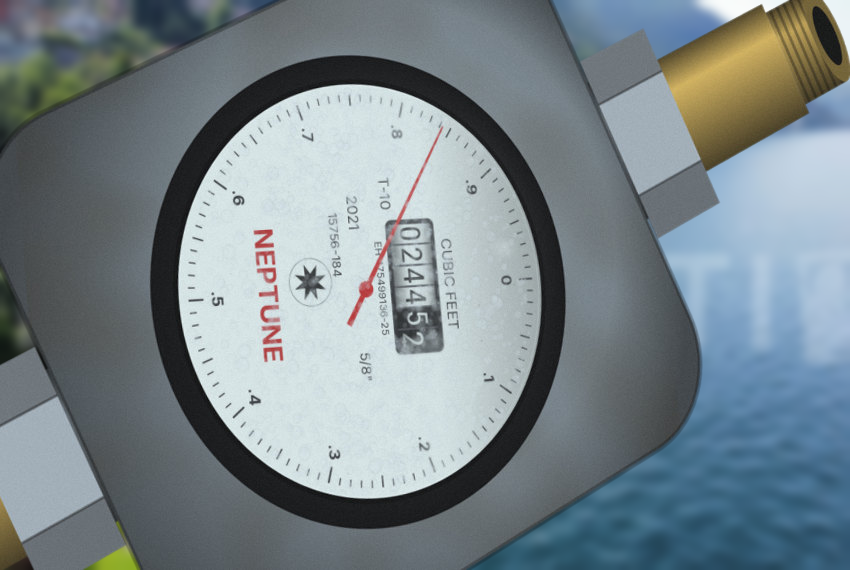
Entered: 24451.84 ft³
